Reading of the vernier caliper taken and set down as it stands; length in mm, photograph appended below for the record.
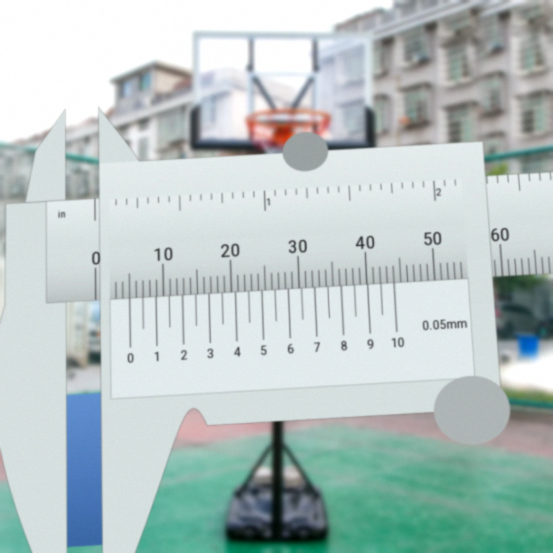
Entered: 5.0 mm
